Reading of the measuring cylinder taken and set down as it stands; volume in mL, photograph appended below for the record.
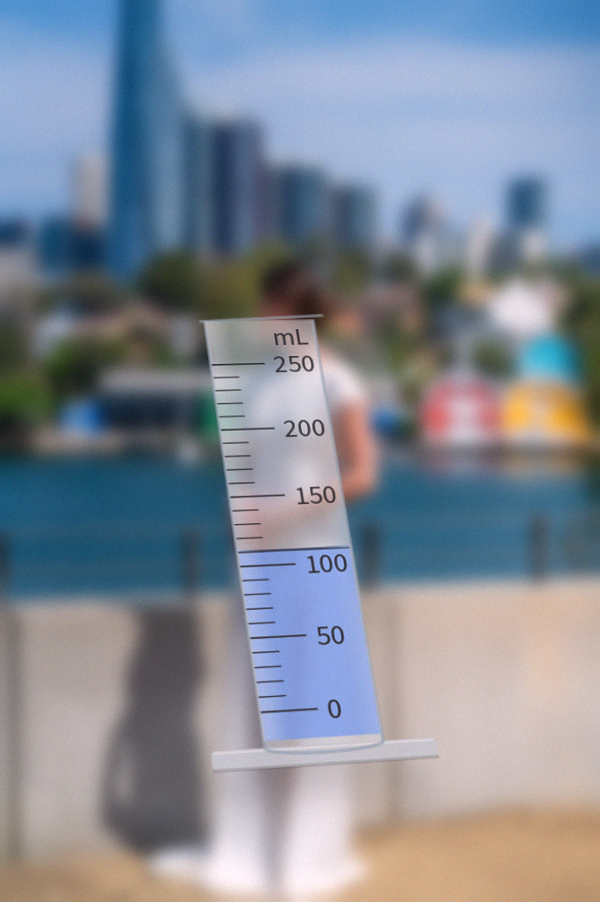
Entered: 110 mL
